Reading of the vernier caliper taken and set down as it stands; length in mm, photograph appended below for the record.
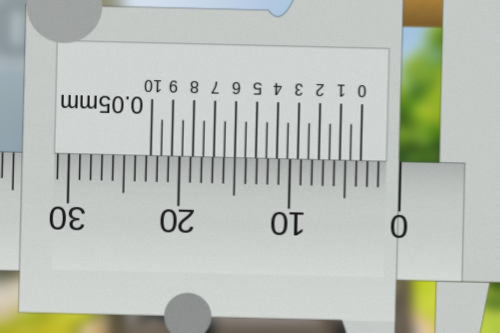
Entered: 3.6 mm
